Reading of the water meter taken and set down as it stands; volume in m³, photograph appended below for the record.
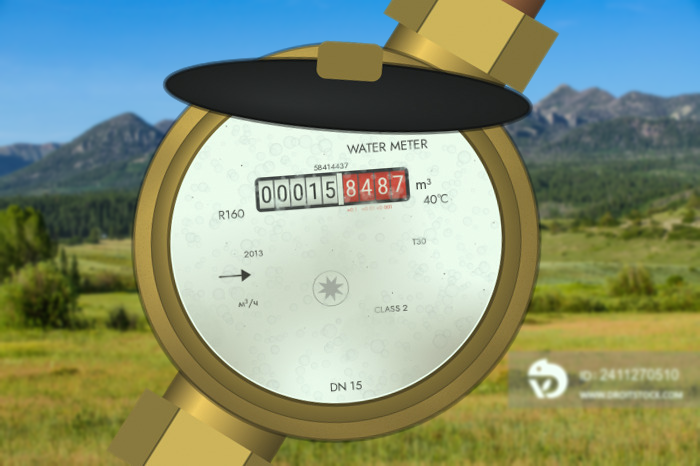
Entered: 15.8487 m³
